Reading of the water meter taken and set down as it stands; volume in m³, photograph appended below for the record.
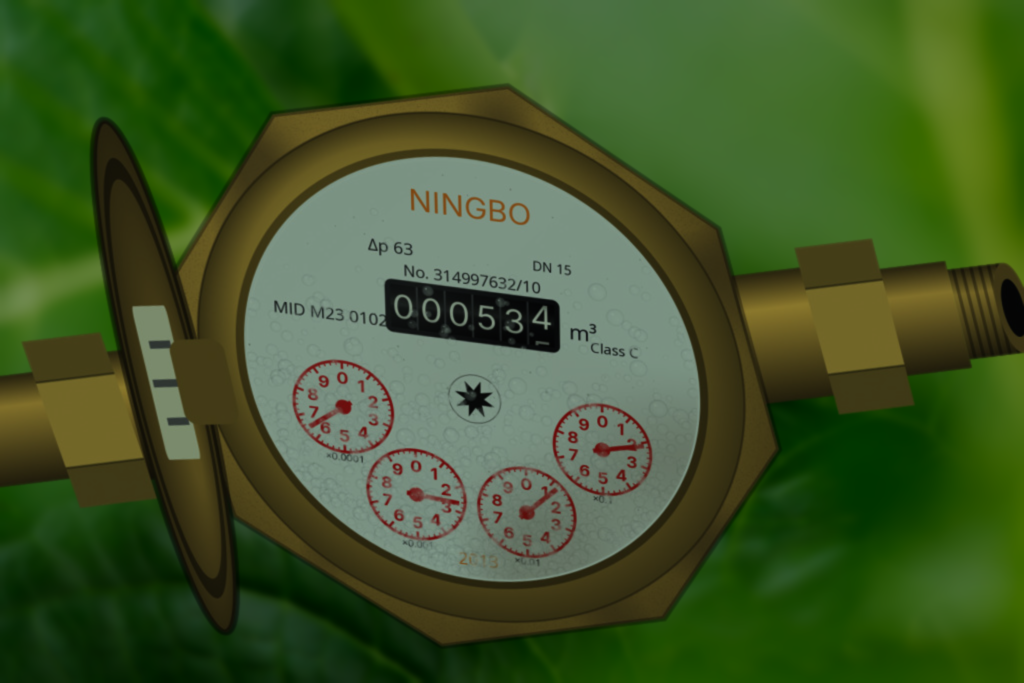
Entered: 534.2126 m³
